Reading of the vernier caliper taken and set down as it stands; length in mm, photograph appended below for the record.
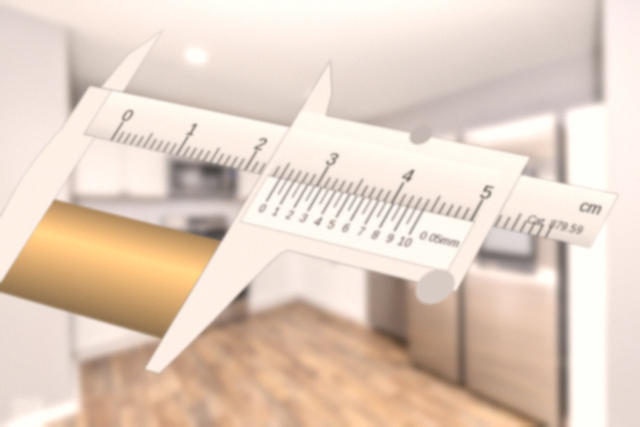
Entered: 25.0 mm
